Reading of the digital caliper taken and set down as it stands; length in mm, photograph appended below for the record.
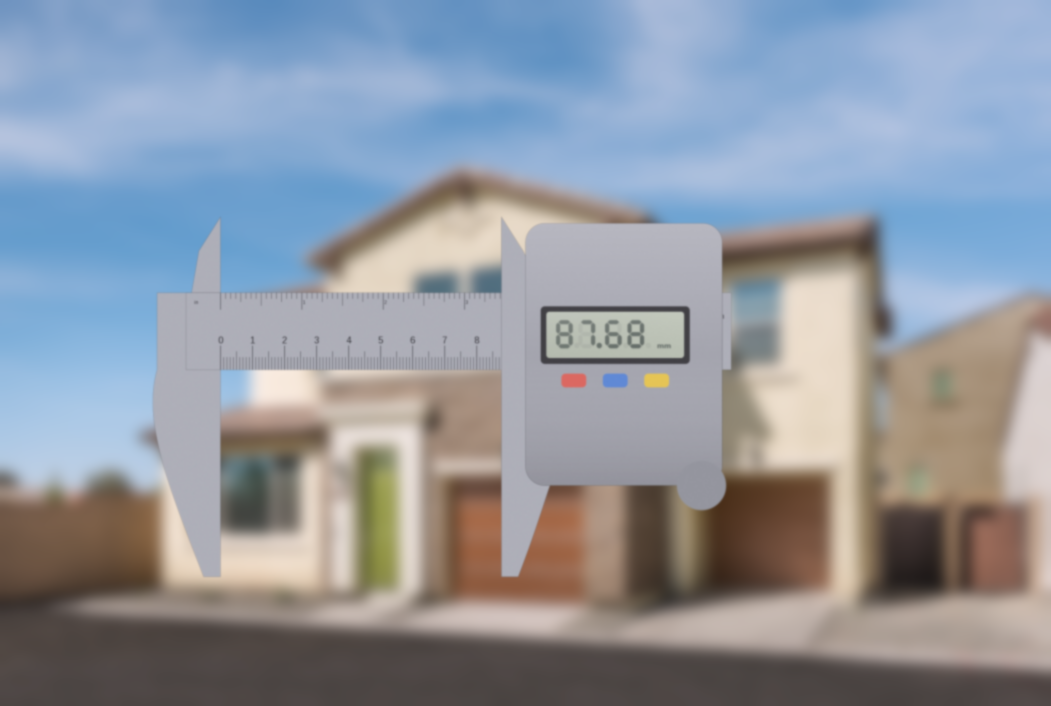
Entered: 87.68 mm
